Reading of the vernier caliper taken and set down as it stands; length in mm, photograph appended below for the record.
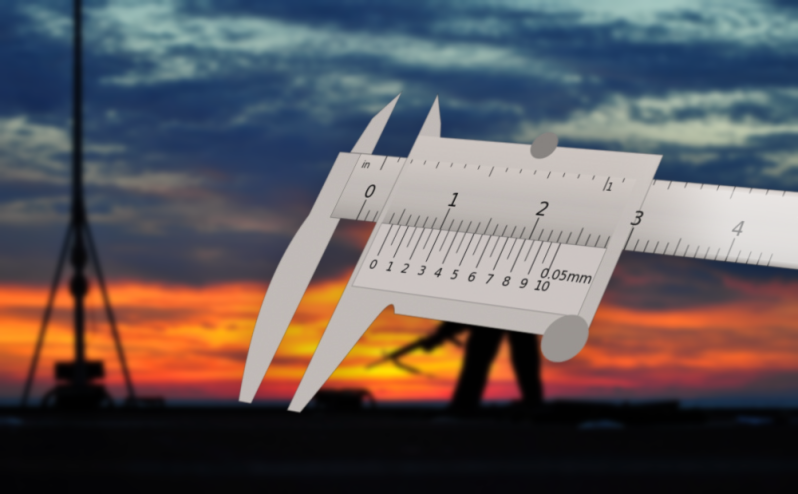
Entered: 4.4 mm
